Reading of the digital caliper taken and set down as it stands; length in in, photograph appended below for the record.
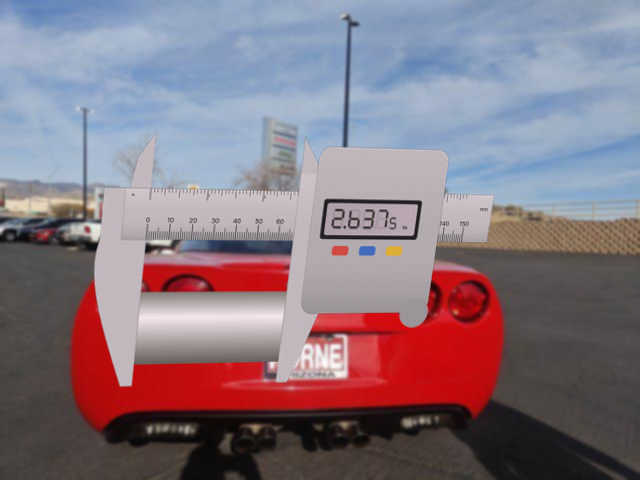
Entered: 2.6375 in
